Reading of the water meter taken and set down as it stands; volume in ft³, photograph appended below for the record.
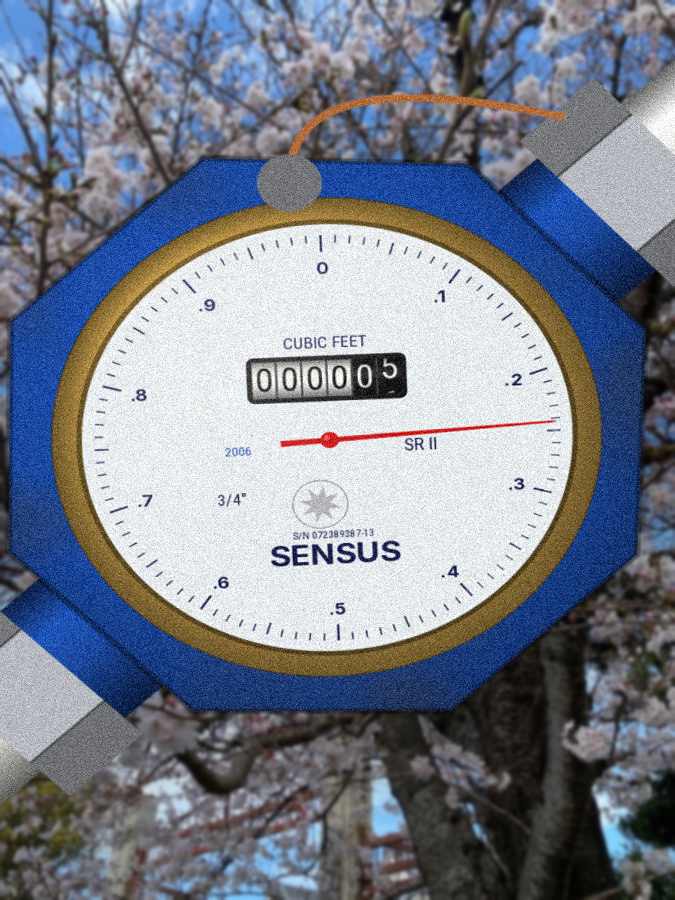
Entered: 5.24 ft³
